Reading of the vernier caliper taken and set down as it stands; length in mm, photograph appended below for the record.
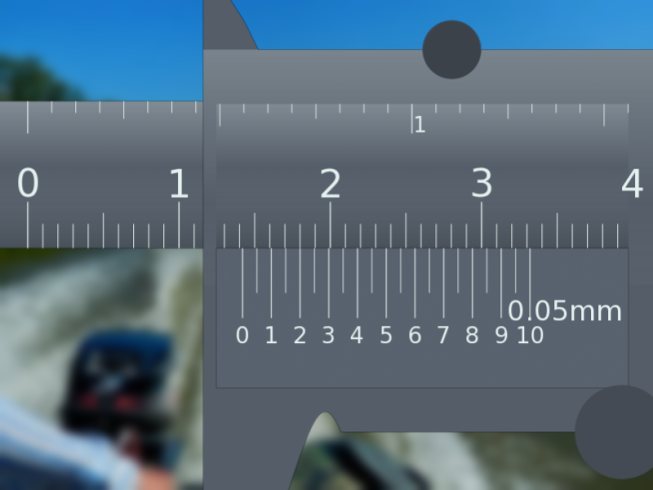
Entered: 14.2 mm
